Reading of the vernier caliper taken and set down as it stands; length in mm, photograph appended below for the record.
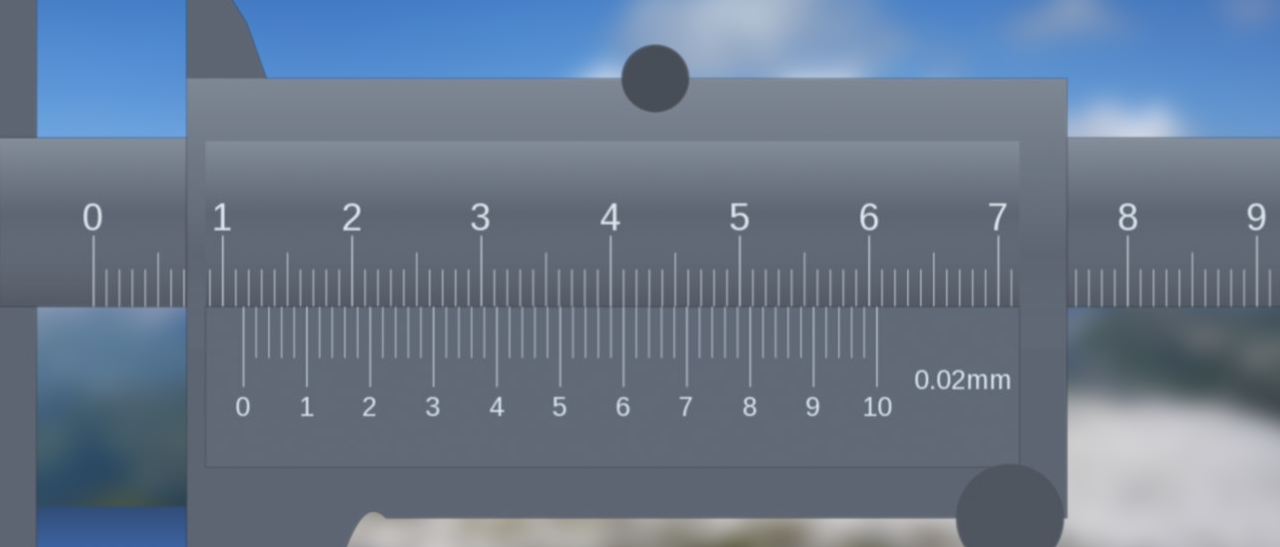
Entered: 11.6 mm
